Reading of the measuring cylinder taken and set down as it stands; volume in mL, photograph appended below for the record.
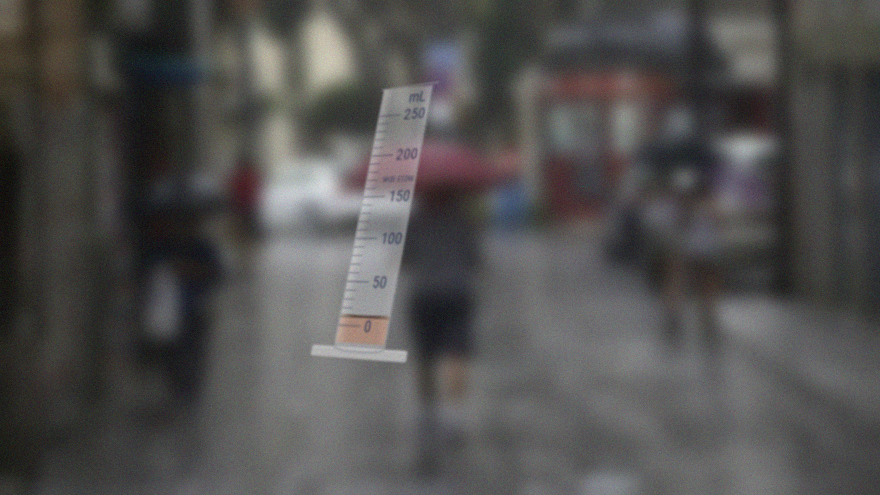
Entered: 10 mL
